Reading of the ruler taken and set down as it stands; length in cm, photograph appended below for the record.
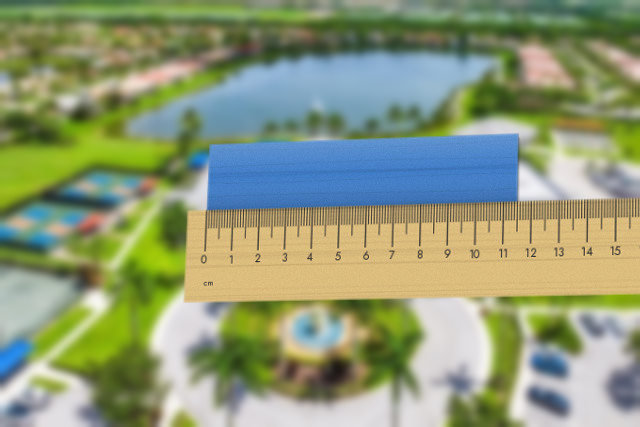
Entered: 11.5 cm
